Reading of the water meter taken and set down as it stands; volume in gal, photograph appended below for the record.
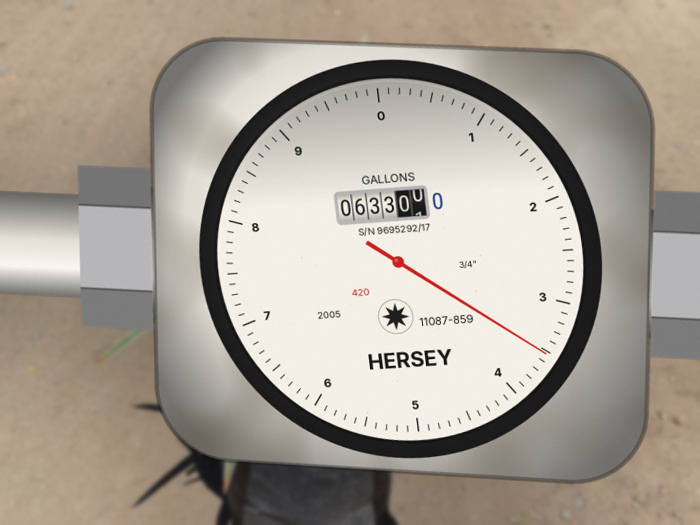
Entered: 633003.5 gal
